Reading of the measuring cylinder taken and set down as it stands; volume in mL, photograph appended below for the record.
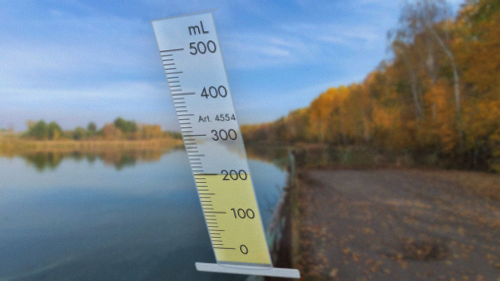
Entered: 200 mL
